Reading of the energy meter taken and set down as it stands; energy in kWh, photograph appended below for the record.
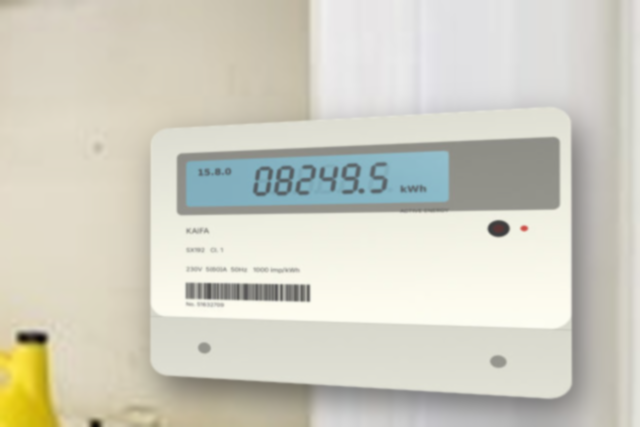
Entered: 8249.5 kWh
